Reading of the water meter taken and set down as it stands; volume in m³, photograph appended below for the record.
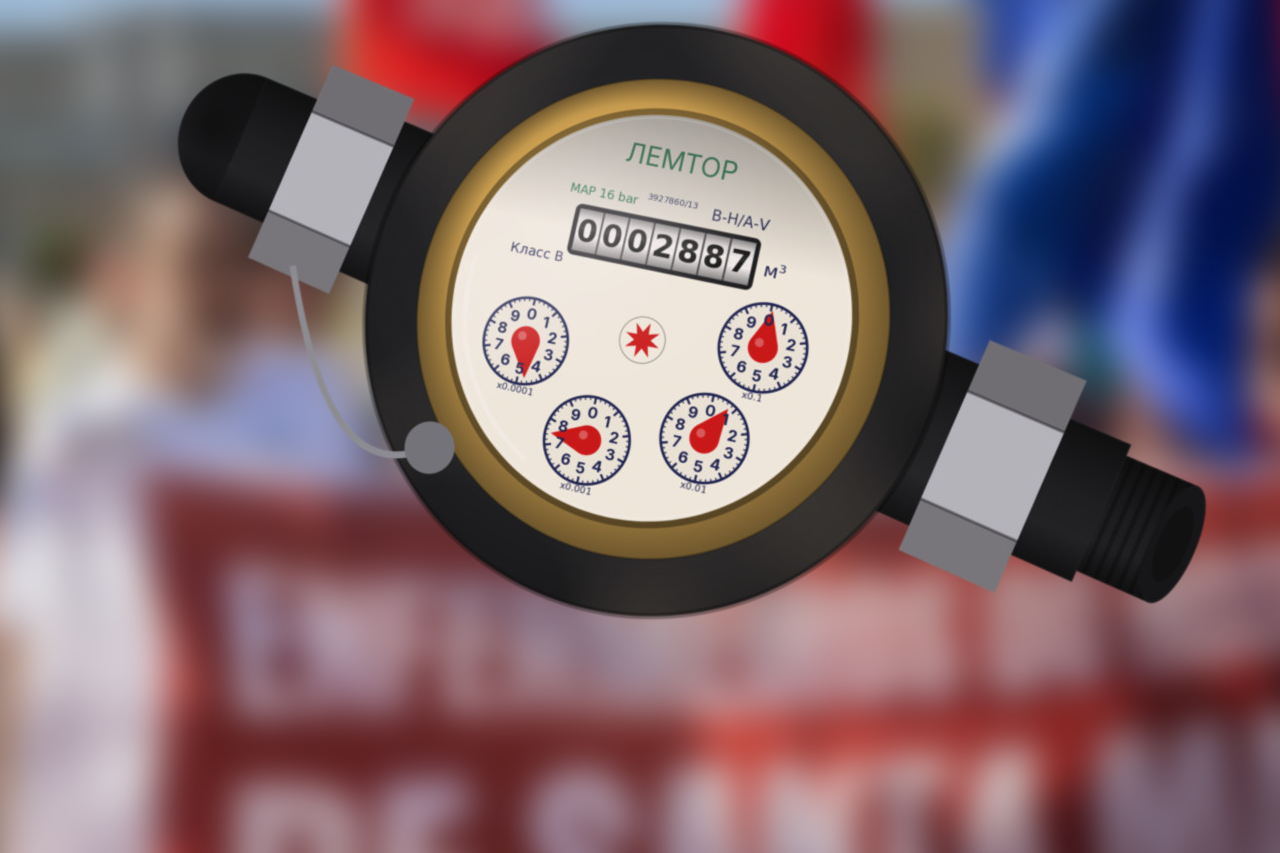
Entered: 2887.0074 m³
